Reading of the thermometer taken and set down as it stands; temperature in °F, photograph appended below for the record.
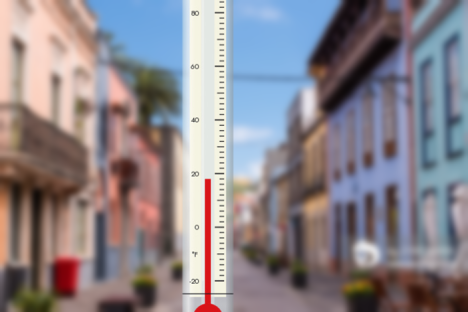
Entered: 18 °F
